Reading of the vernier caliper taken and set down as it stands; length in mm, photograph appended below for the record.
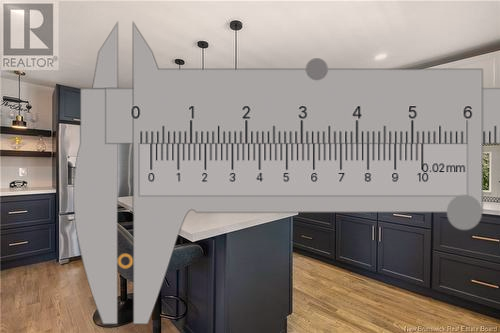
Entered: 2.8 mm
